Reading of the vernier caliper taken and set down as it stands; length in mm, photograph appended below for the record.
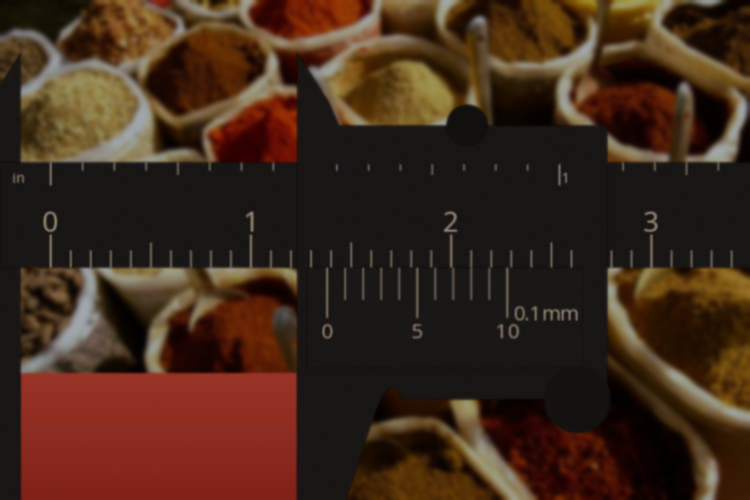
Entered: 13.8 mm
